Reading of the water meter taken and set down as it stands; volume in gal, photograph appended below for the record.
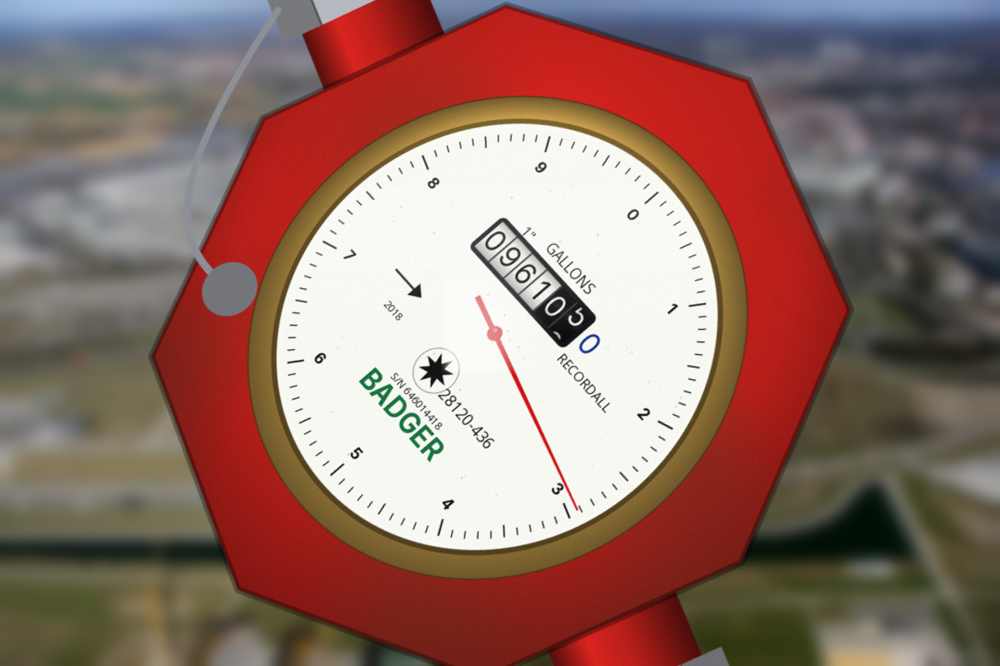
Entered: 961052.9 gal
